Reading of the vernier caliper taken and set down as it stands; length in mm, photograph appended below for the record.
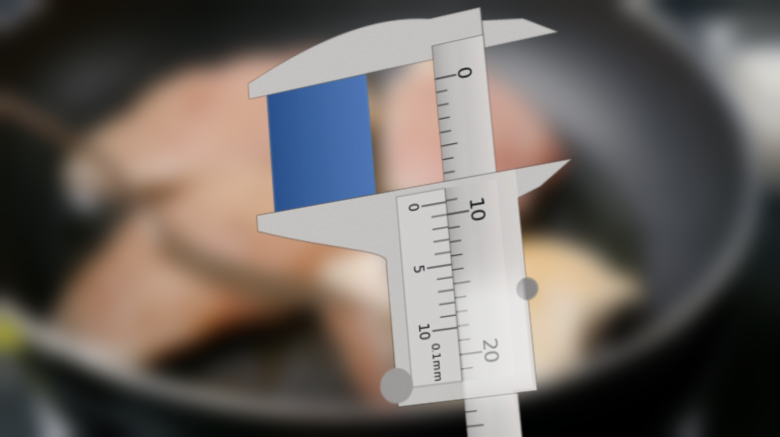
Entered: 9.1 mm
